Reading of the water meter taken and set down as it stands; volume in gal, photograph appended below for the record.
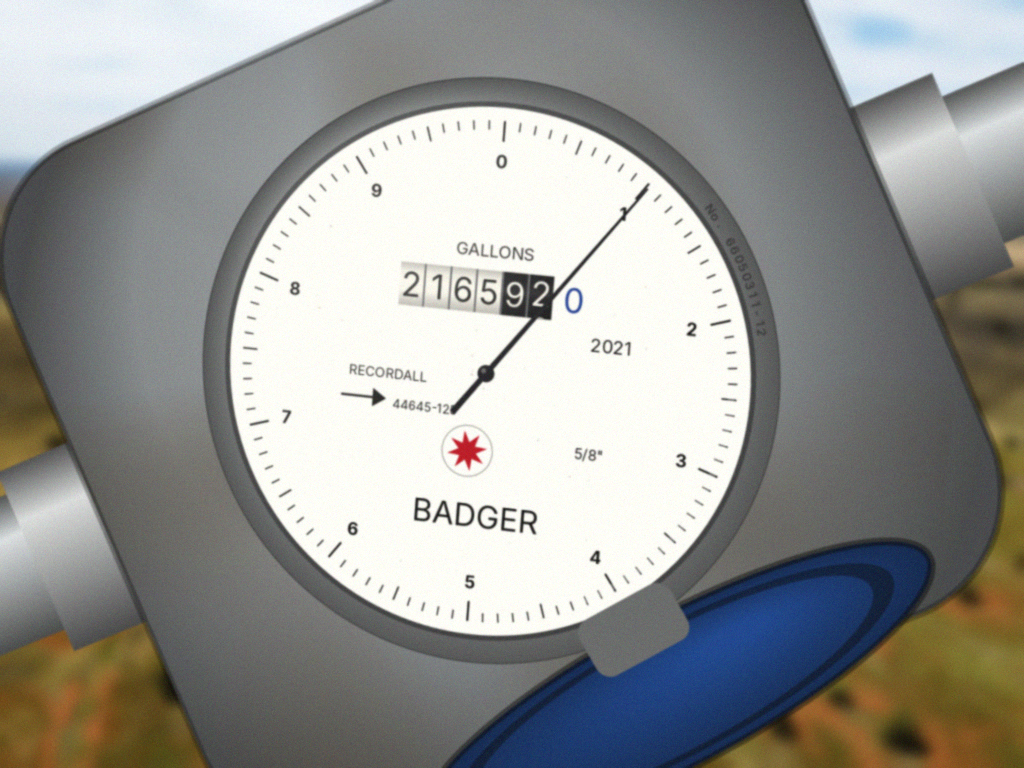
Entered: 2165921.0 gal
